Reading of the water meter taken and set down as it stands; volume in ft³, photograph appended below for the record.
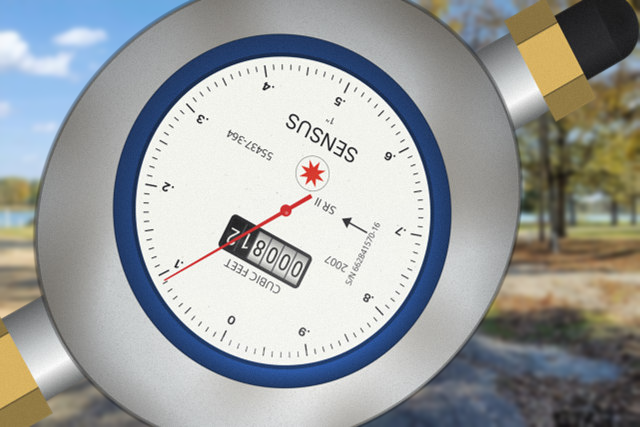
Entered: 812.09 ft³
